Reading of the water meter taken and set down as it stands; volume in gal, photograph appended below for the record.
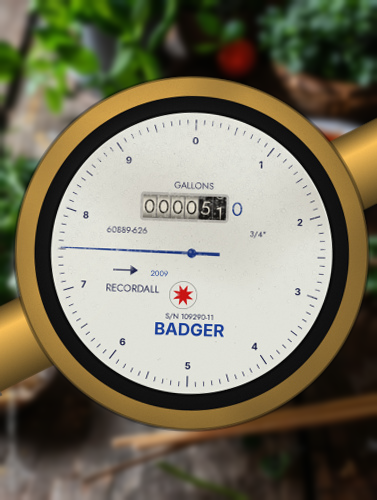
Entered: 507.5 gal
